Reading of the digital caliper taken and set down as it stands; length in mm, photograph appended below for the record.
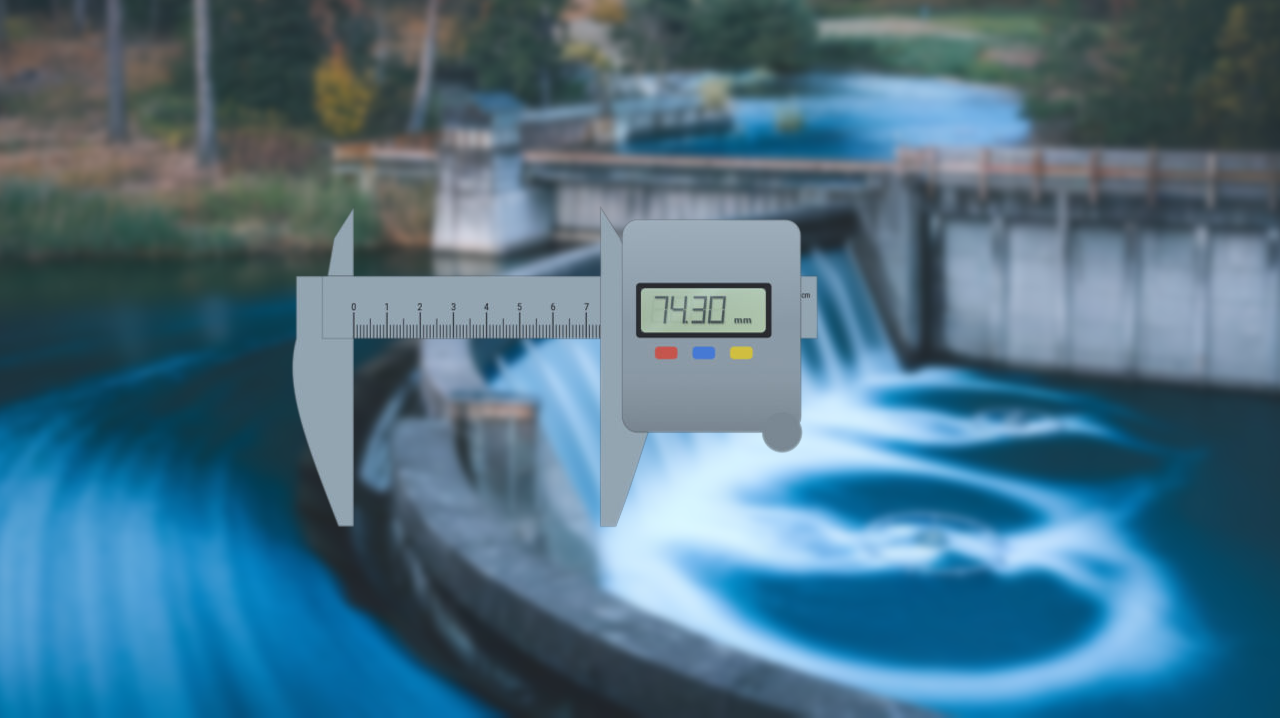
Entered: 74.30 mm
